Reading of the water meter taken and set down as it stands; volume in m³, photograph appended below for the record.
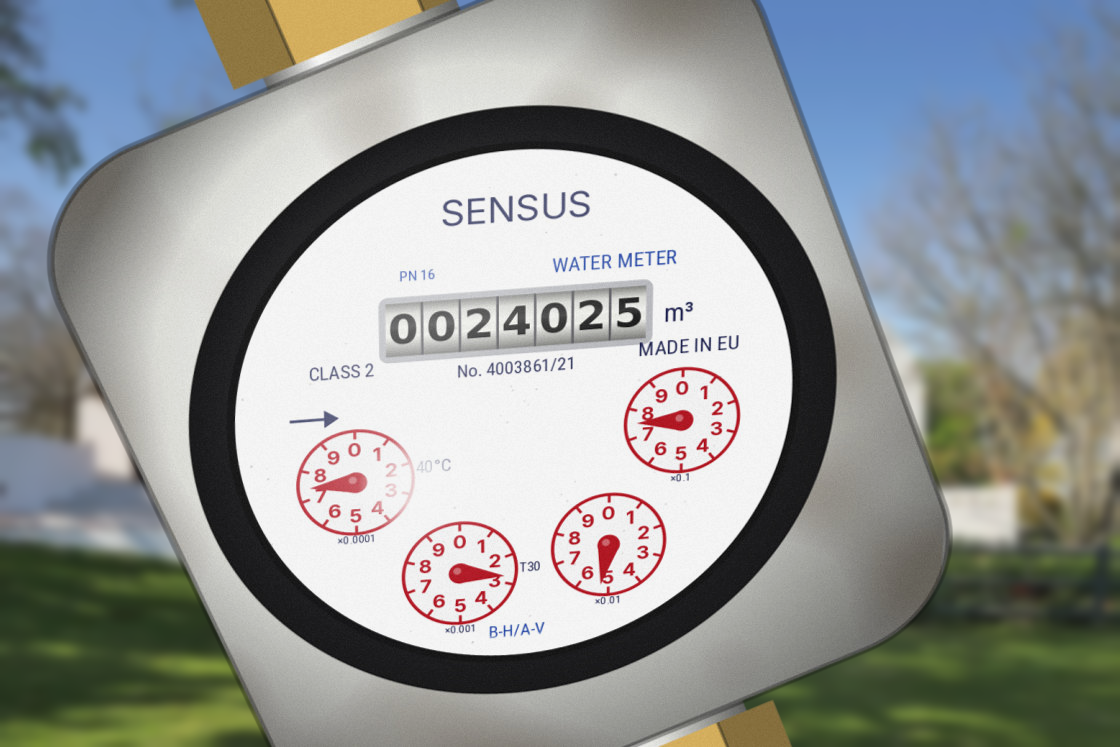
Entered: 24025.7527 m³
